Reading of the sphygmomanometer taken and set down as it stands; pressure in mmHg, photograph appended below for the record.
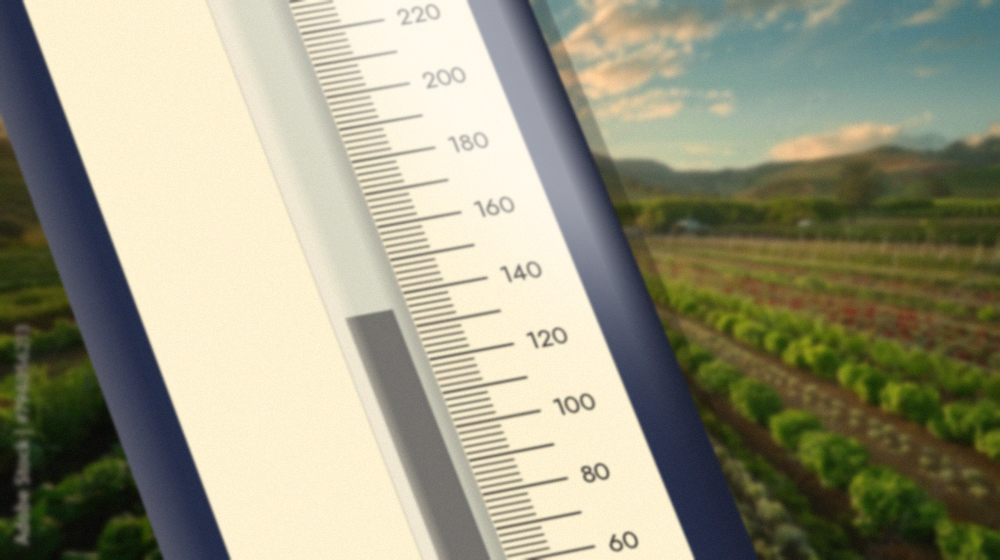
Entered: 136 mmHg
